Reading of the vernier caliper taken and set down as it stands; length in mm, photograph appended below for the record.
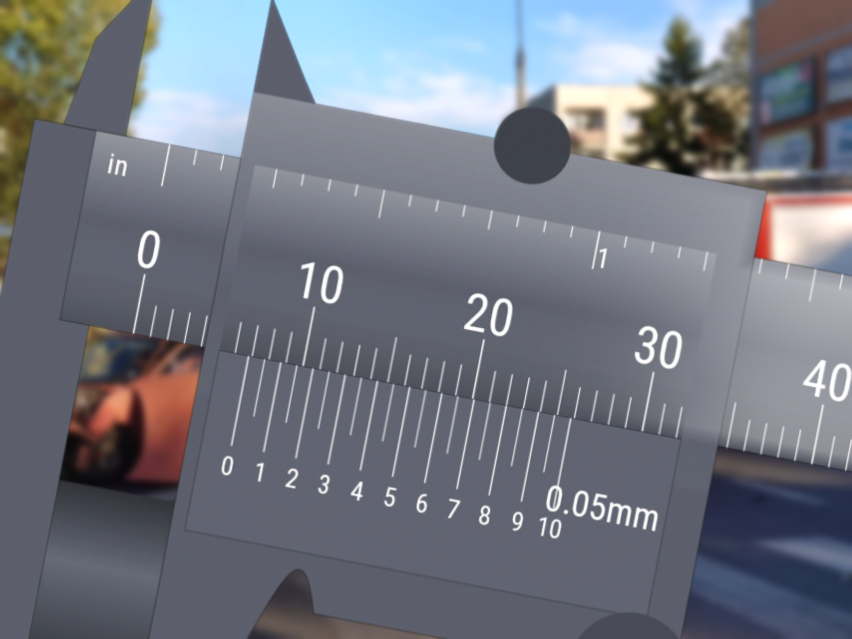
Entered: 6.8 mm
